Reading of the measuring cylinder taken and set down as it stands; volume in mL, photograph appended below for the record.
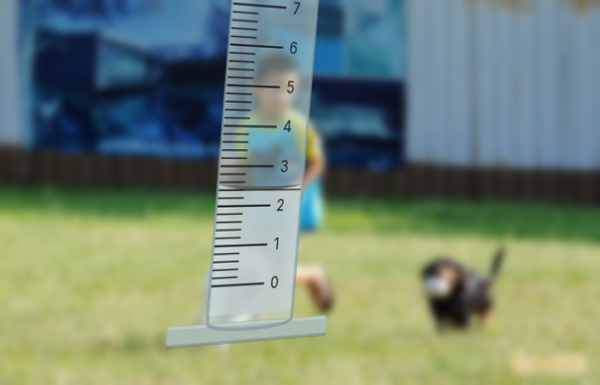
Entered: 2.4 mL
